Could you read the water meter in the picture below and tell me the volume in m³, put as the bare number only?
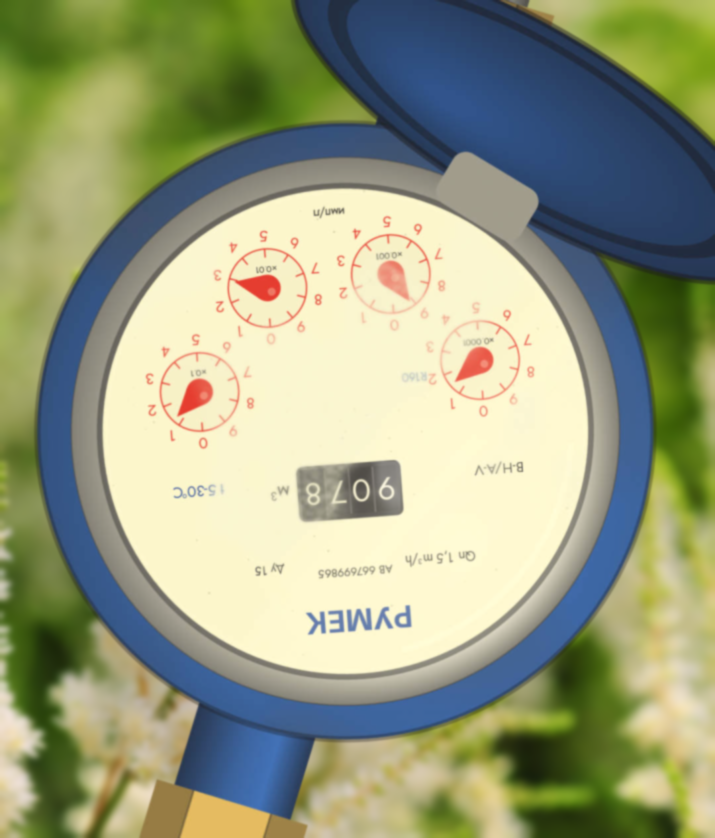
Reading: 9078.1291
